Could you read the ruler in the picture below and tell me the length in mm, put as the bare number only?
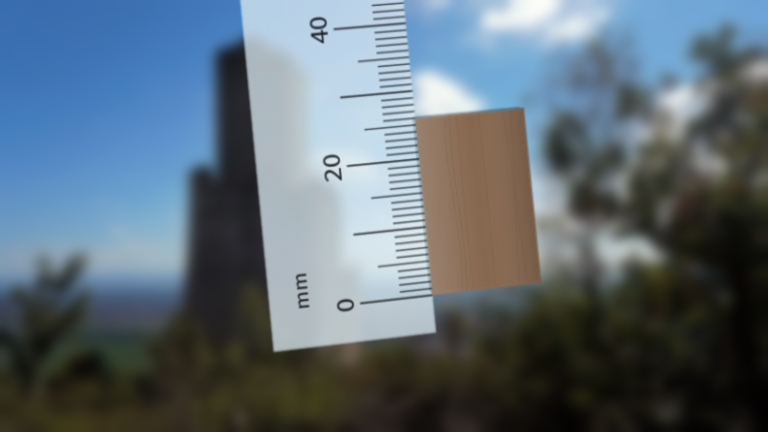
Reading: 26
